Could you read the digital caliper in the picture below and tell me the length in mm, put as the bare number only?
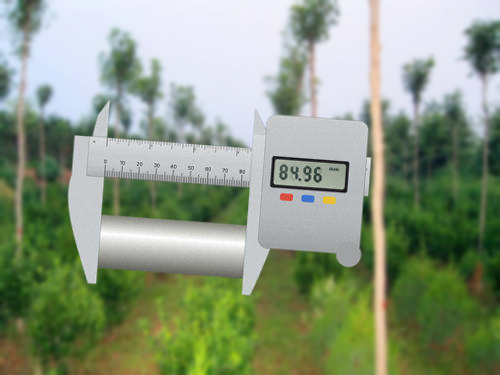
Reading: 84.96
